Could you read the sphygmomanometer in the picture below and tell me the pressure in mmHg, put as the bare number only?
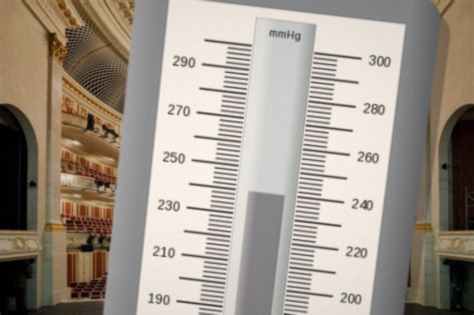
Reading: 240
